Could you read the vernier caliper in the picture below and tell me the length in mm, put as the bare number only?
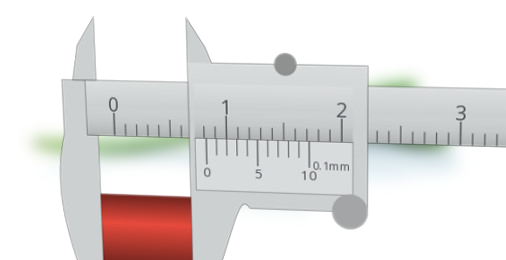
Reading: 8.2
